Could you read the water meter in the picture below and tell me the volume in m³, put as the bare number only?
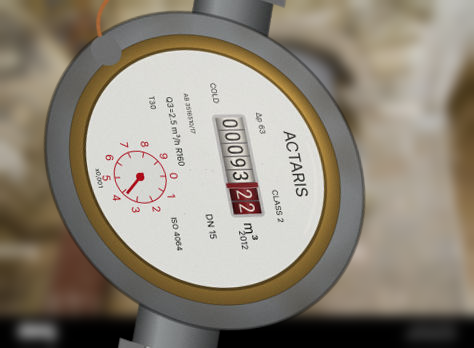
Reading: 93.223
